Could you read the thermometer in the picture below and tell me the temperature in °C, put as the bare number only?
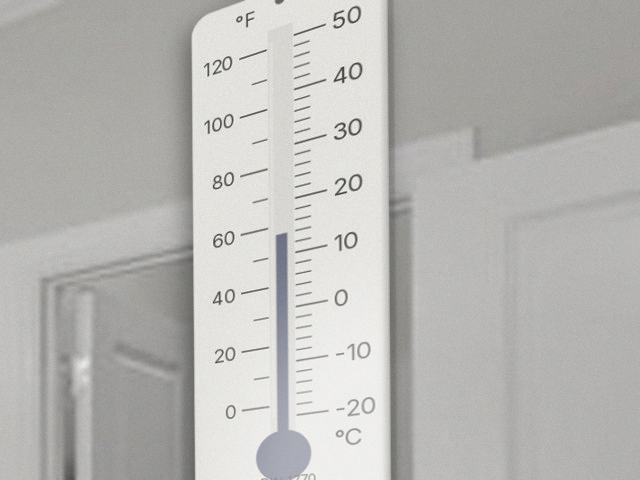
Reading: 14
